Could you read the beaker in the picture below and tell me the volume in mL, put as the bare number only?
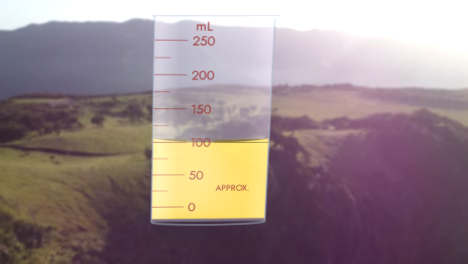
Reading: 100
